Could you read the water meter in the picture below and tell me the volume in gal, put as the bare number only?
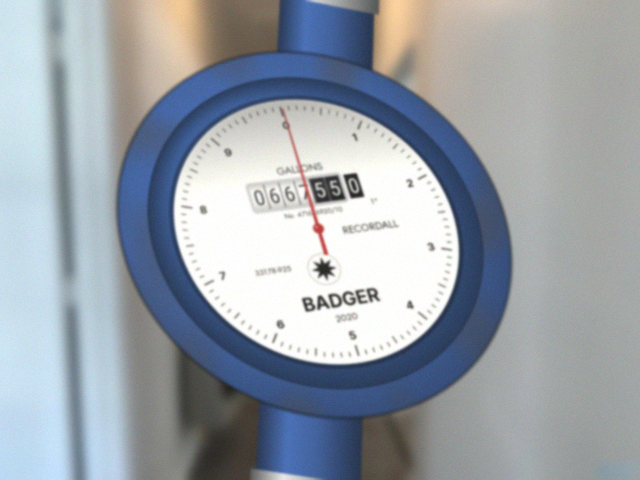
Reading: 667550.0
